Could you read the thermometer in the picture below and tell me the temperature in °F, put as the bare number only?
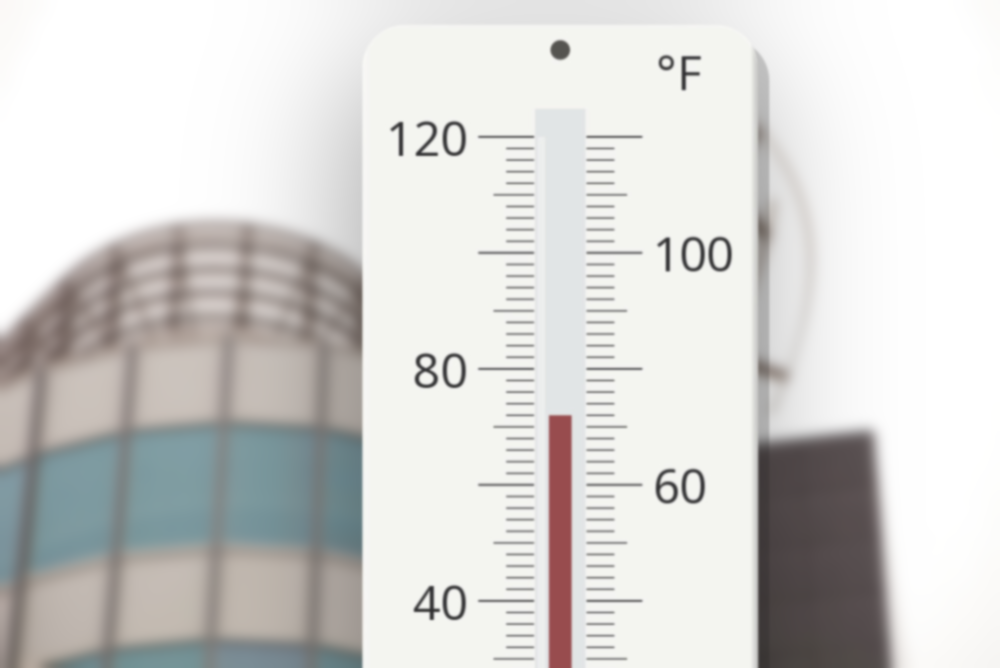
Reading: 72
